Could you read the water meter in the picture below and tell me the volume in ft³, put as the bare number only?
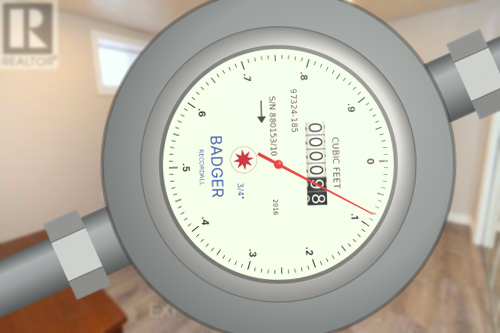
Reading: 98.08
